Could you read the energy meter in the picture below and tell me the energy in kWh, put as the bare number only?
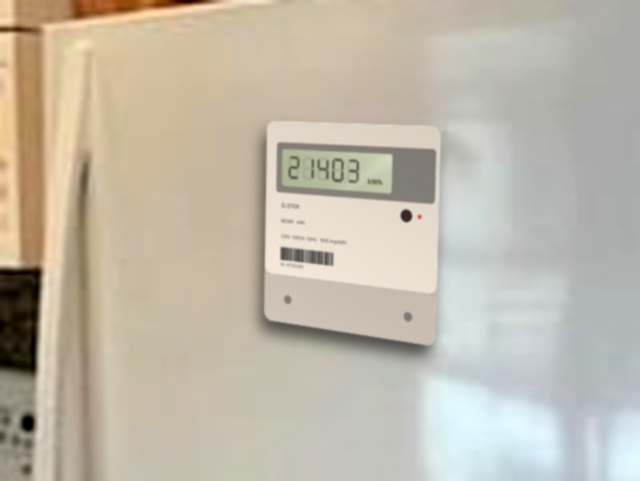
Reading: 21403
